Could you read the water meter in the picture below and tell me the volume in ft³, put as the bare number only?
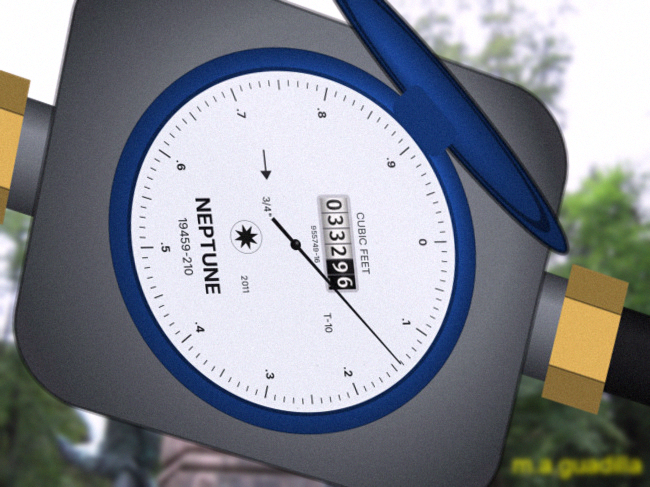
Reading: 33296.14
